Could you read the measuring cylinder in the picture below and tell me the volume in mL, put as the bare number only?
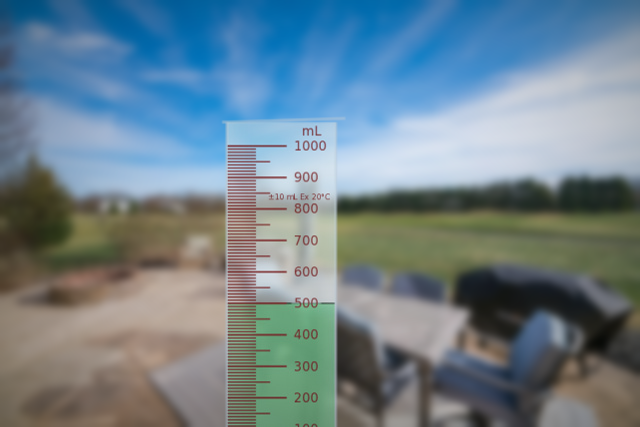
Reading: 500
